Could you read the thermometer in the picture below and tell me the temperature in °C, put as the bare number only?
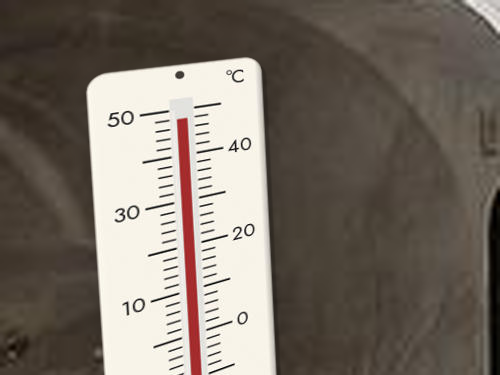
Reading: 48
